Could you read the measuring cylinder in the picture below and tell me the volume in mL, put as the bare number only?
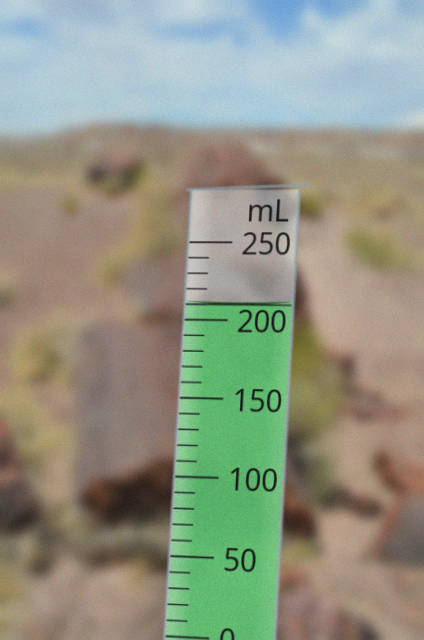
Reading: 210
